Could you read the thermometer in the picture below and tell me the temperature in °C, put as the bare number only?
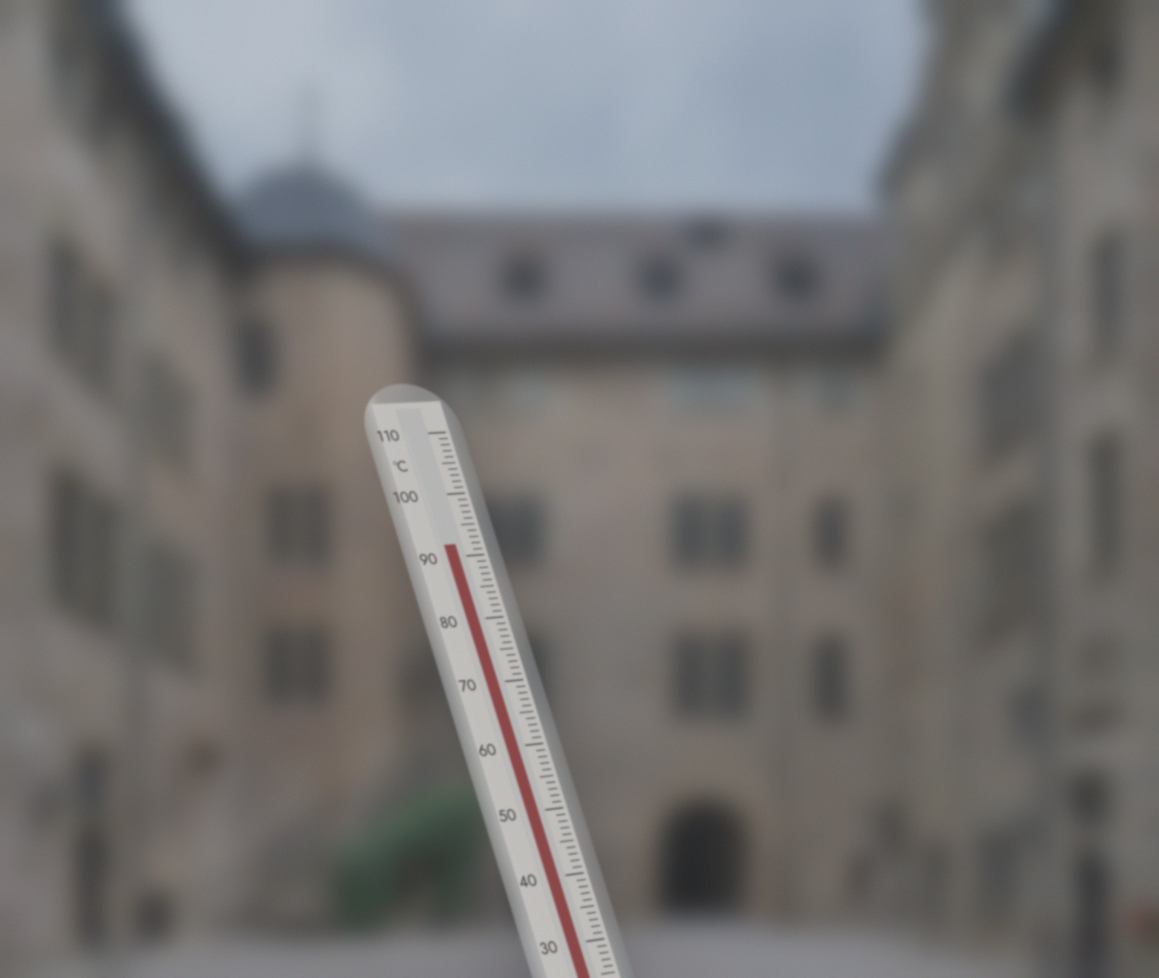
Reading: 92
